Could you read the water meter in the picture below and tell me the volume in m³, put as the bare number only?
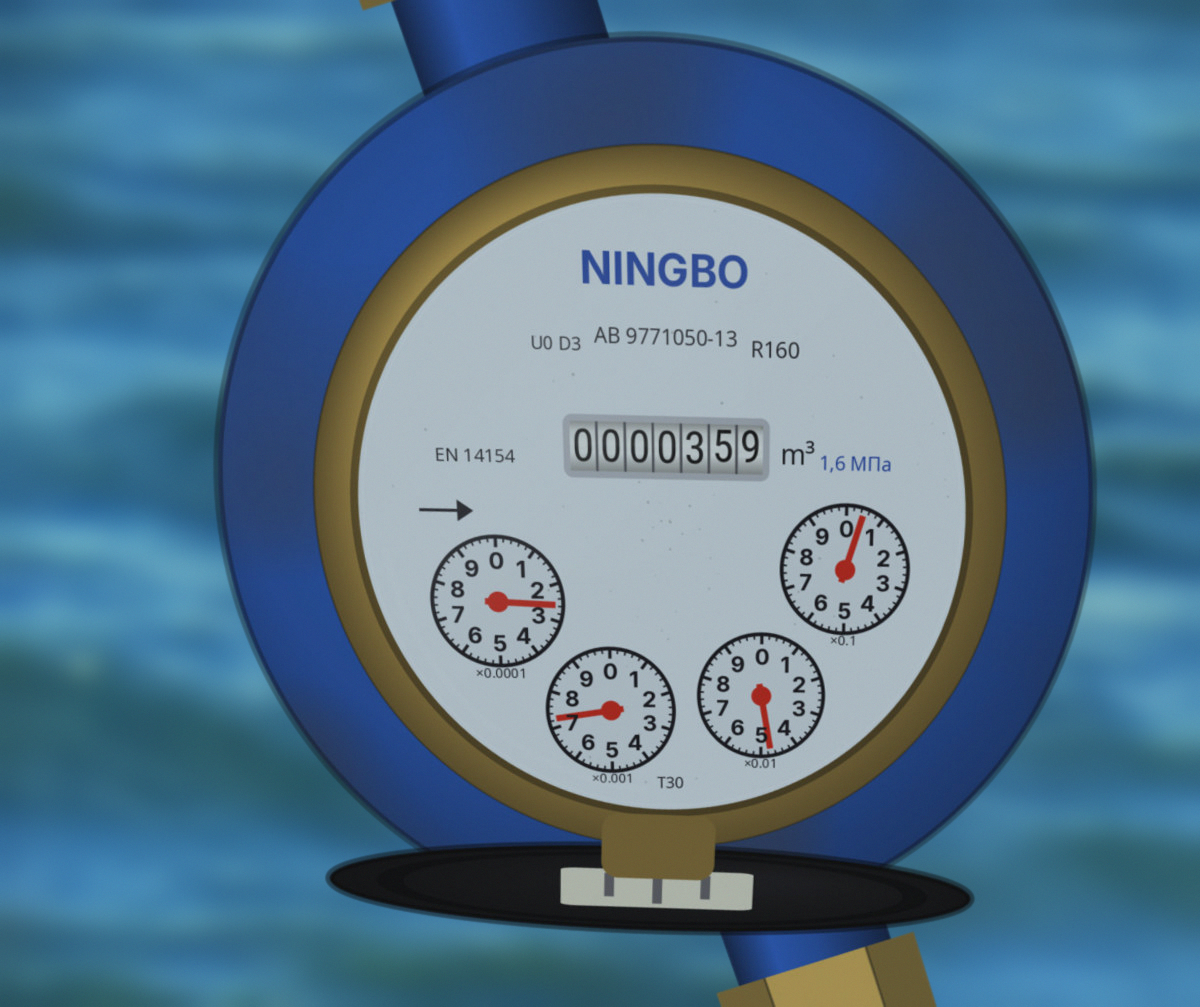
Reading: 359.0472
